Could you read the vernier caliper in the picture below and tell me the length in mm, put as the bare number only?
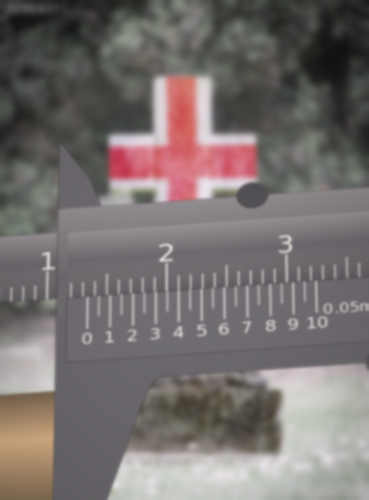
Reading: 13.4
